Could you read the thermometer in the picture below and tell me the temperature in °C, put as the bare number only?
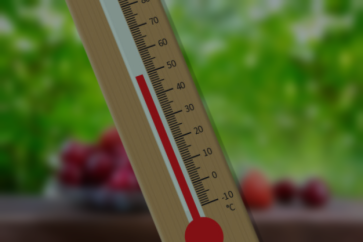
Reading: 50
